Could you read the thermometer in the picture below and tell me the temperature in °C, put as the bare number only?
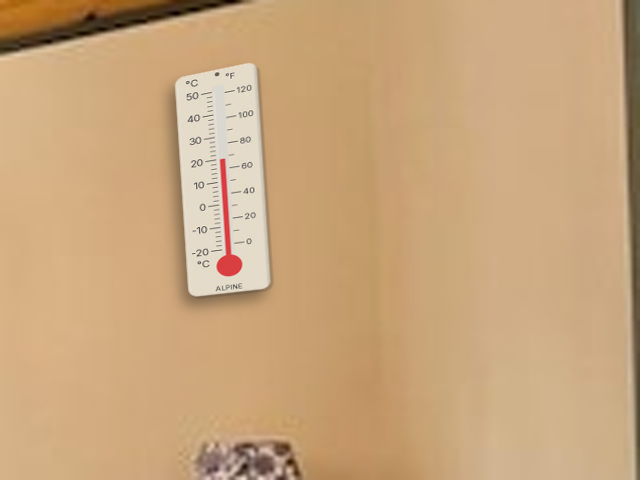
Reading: 20
